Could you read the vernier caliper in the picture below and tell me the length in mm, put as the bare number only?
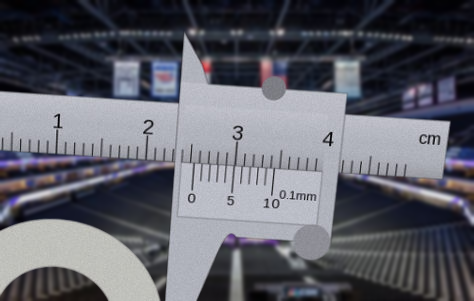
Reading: 25.4
